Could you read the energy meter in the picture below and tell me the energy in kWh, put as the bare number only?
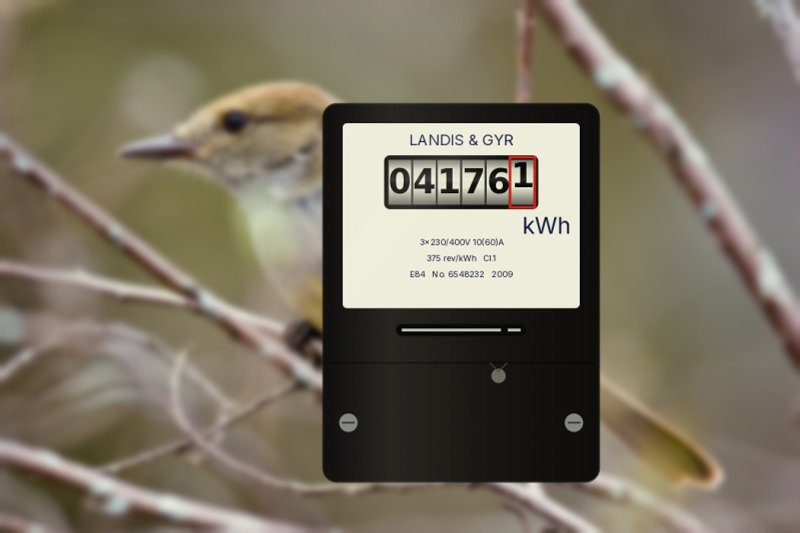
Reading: 4176.1
